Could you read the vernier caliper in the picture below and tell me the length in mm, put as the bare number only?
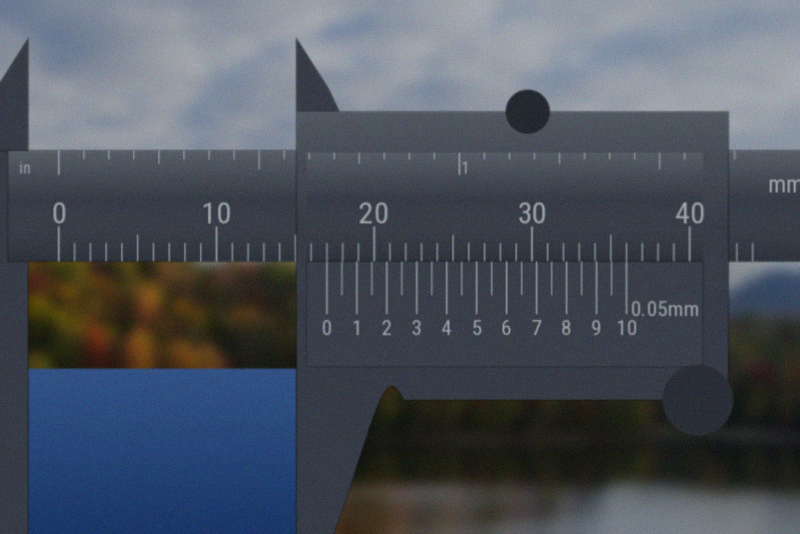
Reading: 17.0
